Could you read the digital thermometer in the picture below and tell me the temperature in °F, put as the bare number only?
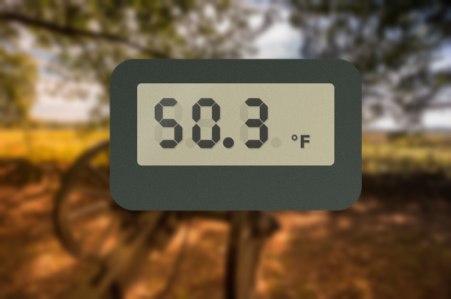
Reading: 50.3
